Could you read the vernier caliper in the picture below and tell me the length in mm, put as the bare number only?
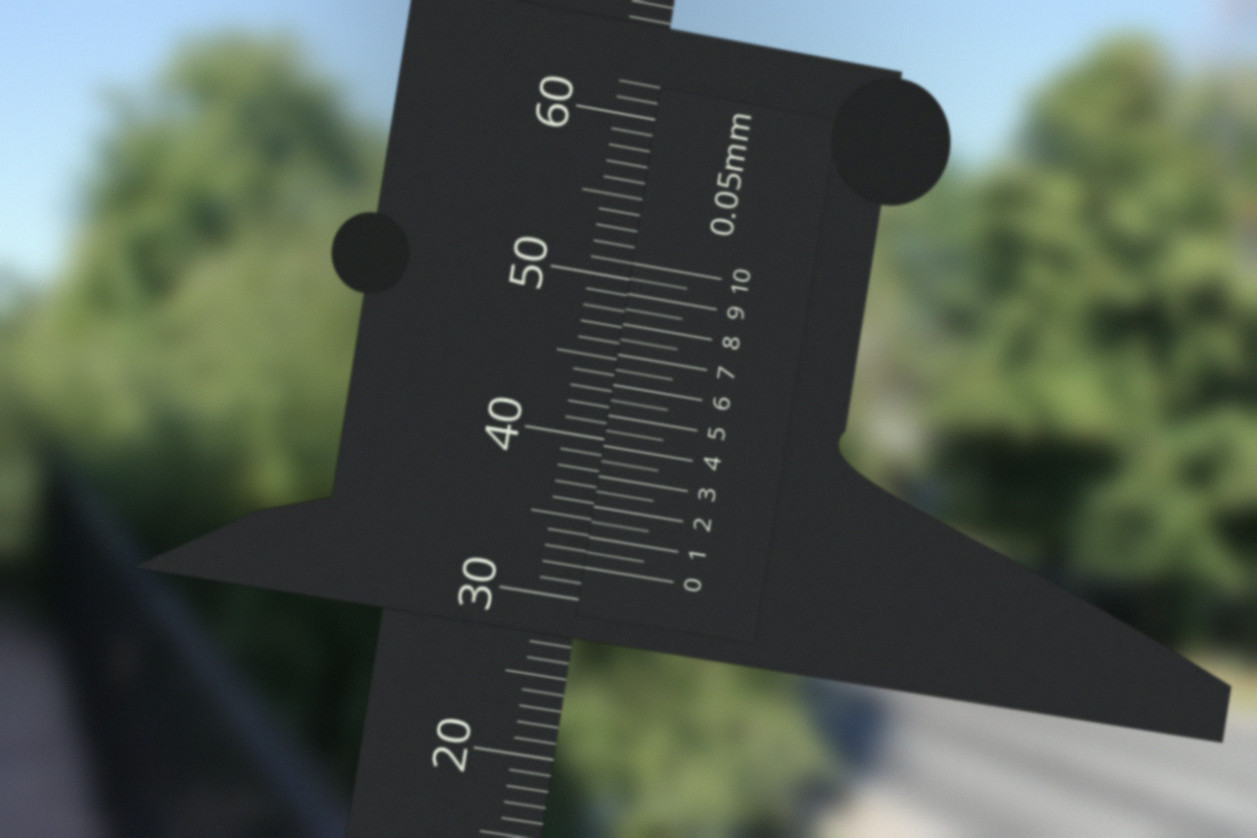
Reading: 32.0
